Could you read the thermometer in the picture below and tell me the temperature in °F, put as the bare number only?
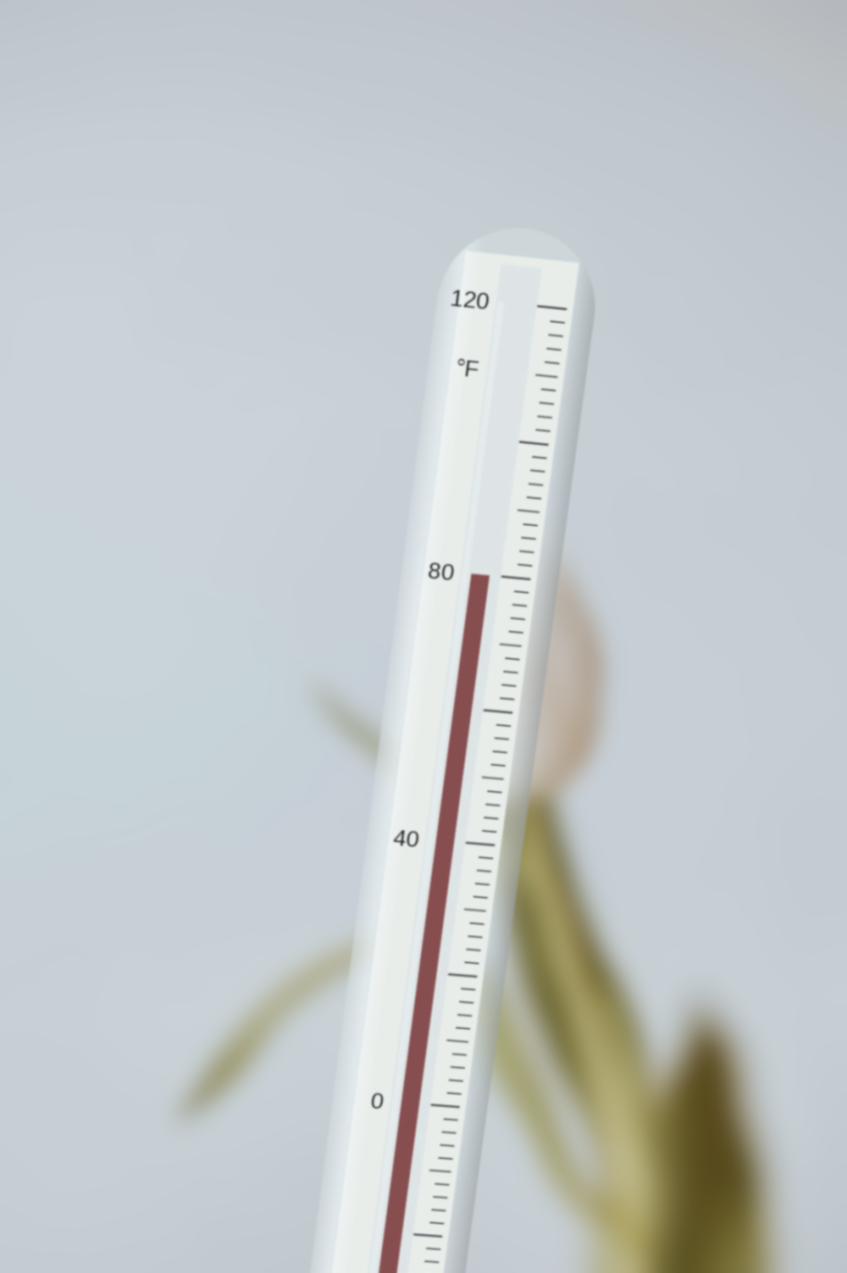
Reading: 80
